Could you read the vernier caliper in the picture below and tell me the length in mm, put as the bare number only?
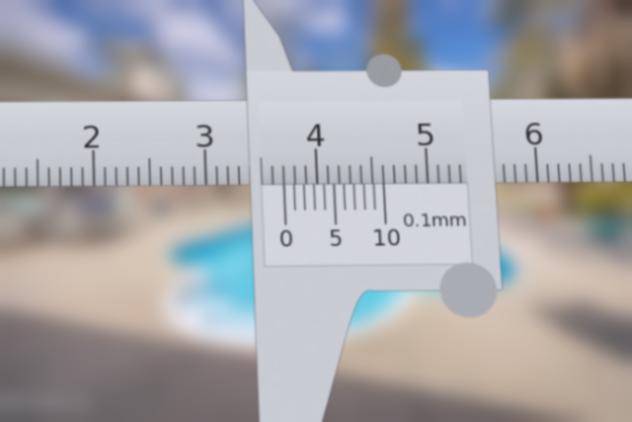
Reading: 37.0
